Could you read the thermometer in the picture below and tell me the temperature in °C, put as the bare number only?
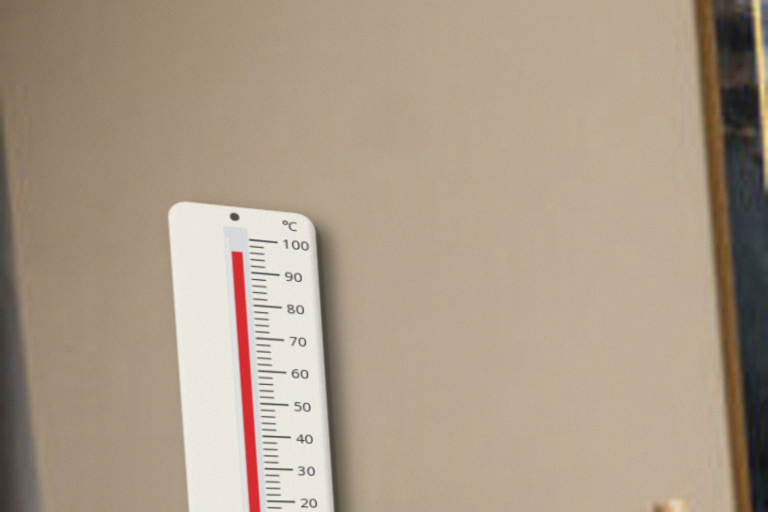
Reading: 96
